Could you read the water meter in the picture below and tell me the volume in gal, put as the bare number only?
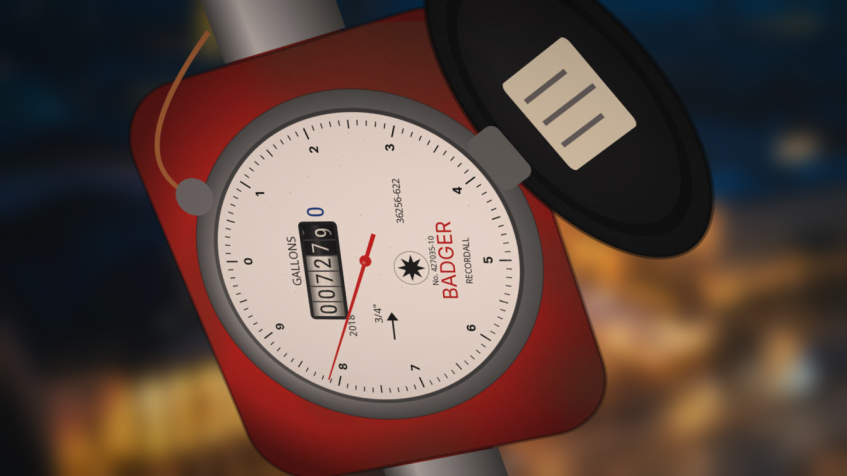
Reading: 72788.1
